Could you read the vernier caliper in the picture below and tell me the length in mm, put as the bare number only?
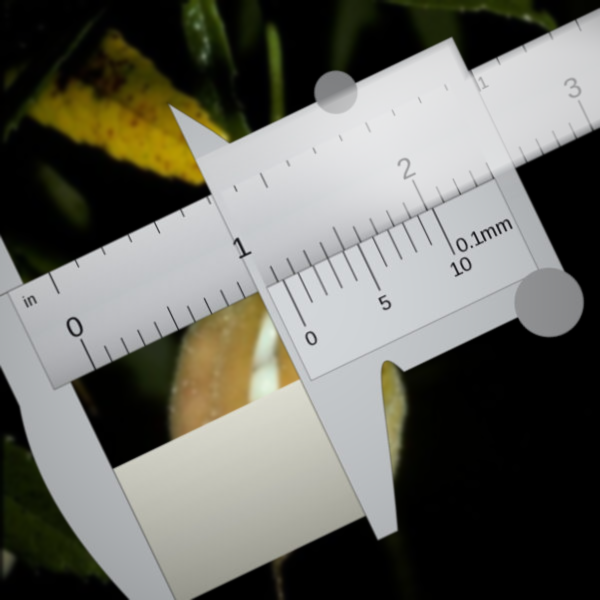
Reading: 11.3
